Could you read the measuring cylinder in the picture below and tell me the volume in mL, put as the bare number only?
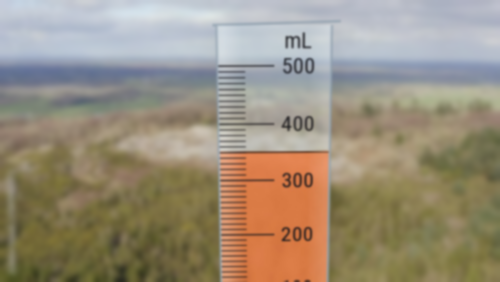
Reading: 350
